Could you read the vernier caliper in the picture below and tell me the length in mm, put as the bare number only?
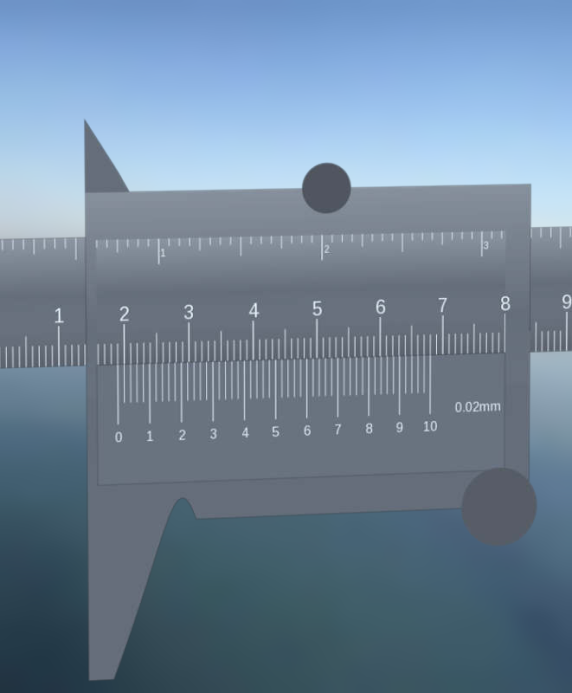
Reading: 19.0
